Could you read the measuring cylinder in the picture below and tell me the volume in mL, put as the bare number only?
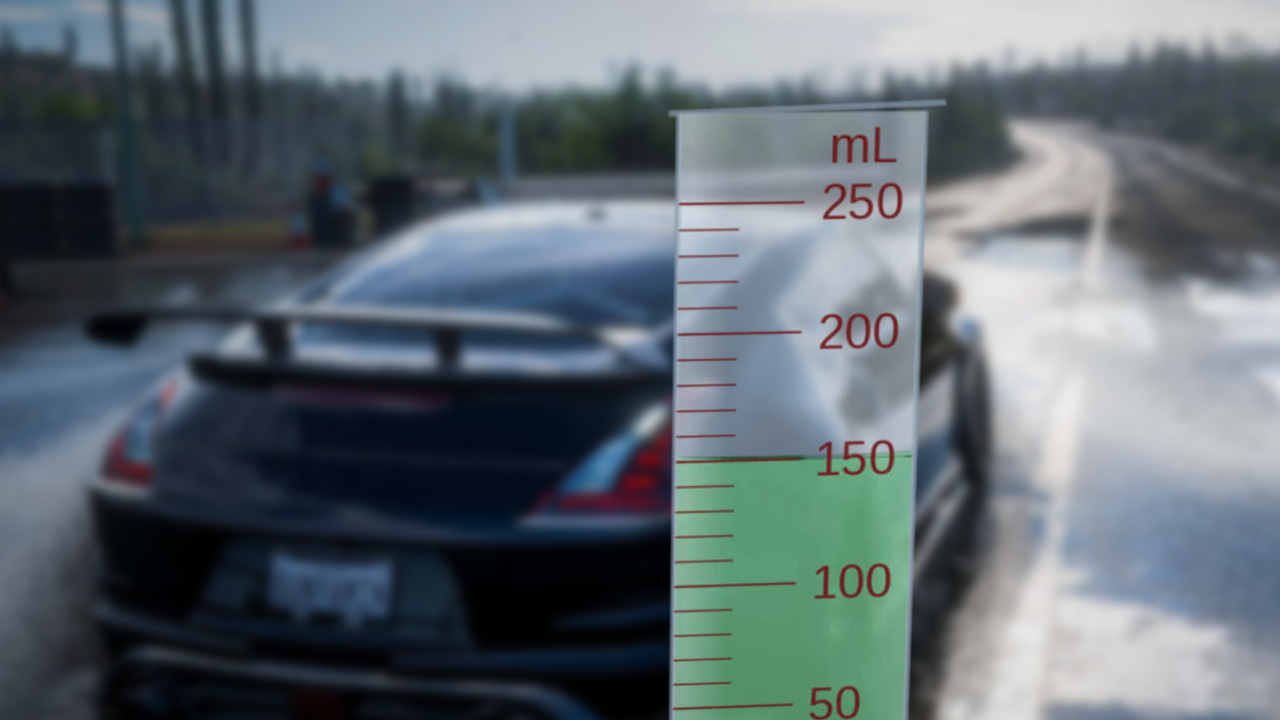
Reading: 150
